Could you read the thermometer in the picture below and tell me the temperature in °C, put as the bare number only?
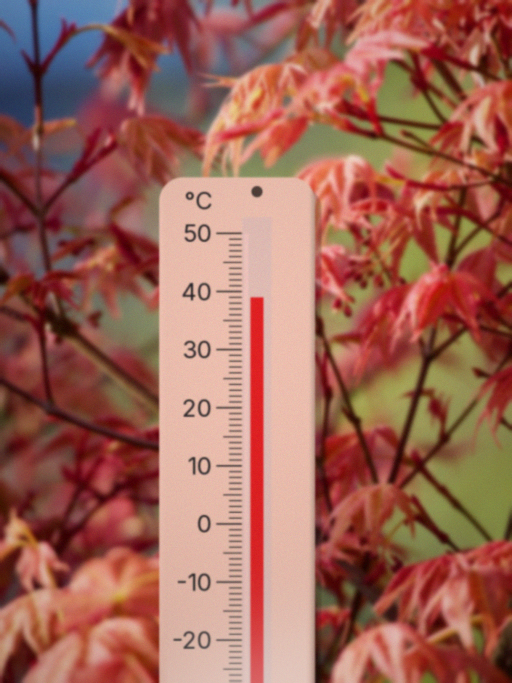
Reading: 39
